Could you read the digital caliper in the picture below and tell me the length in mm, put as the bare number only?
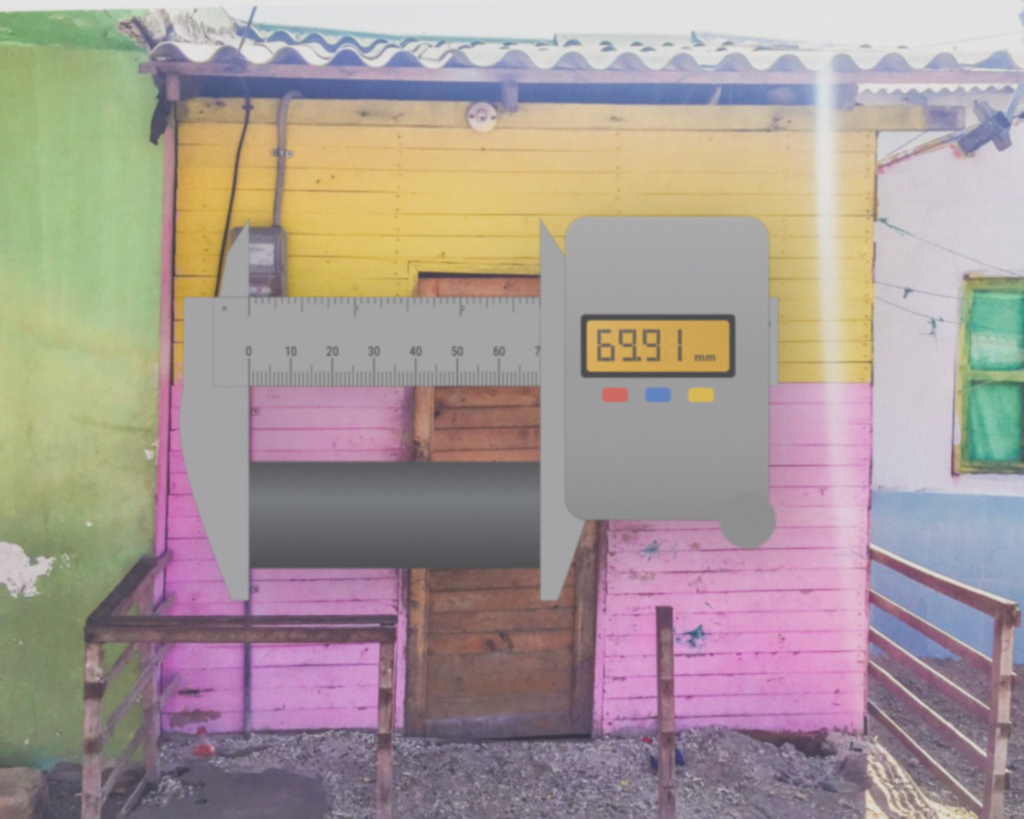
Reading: 69.91
